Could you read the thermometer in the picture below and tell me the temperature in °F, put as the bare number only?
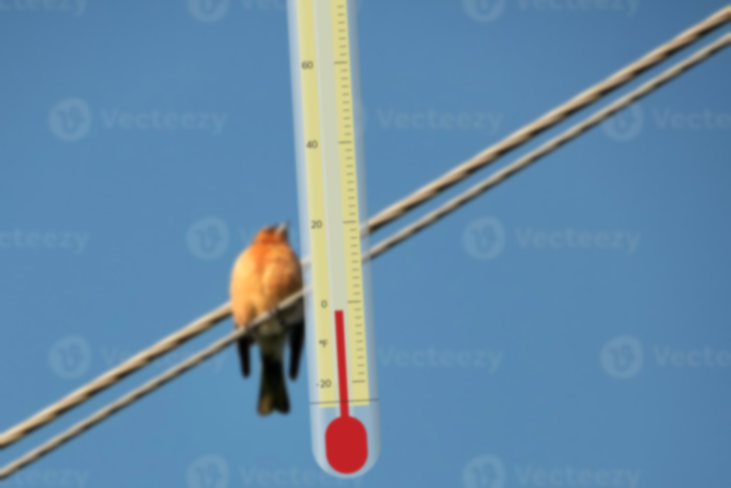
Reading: -2
